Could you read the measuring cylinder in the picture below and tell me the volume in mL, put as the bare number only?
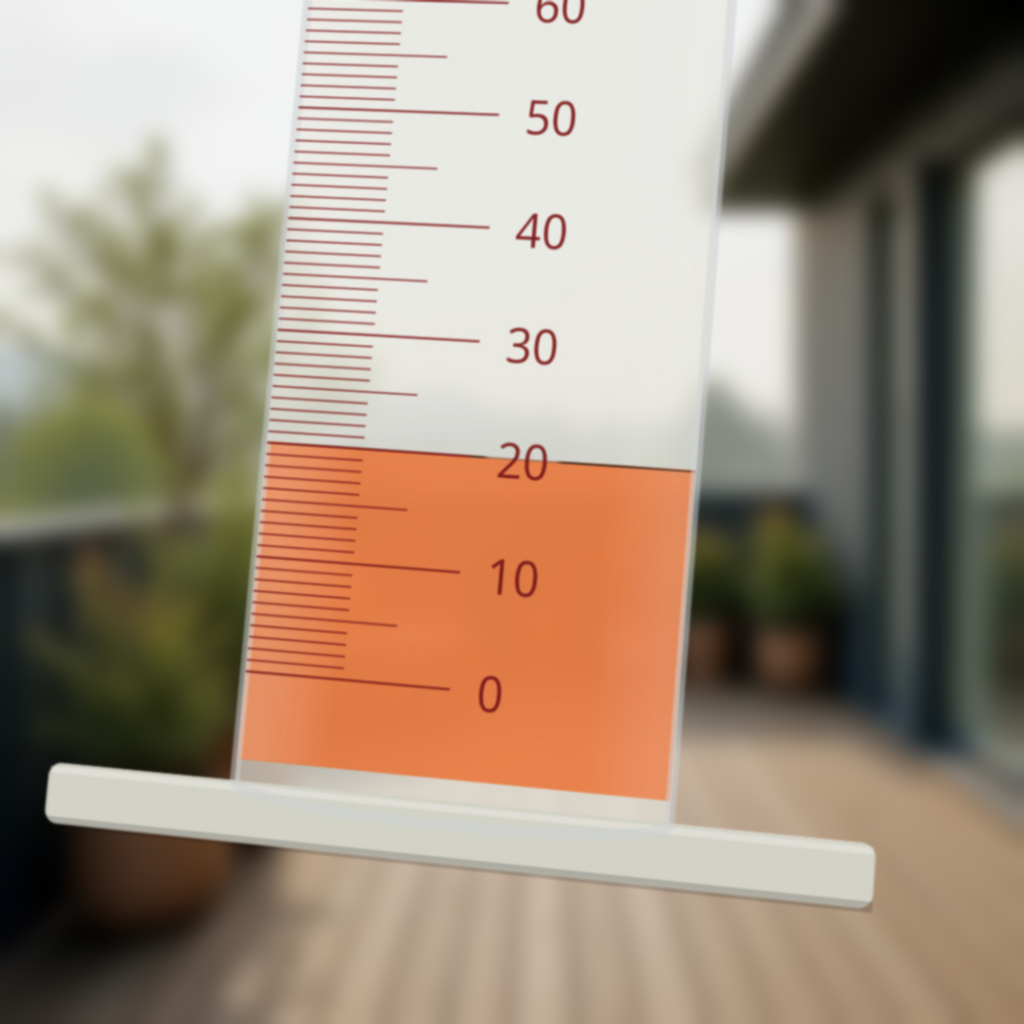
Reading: 20
